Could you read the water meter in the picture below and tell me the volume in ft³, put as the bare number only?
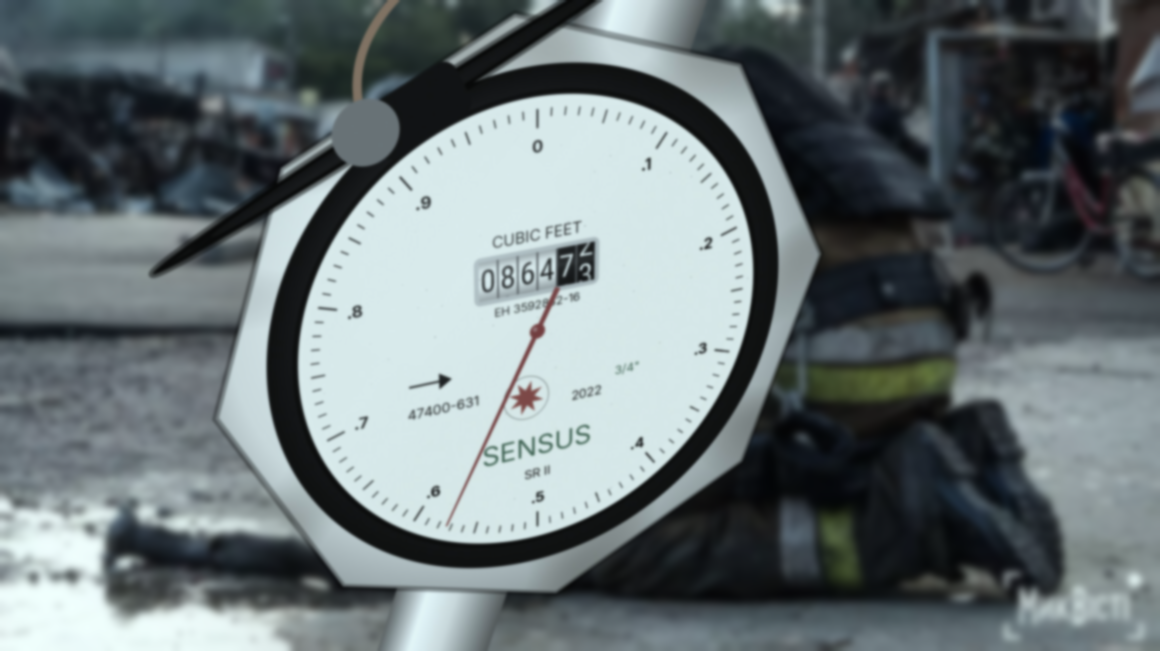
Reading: 86472.57
